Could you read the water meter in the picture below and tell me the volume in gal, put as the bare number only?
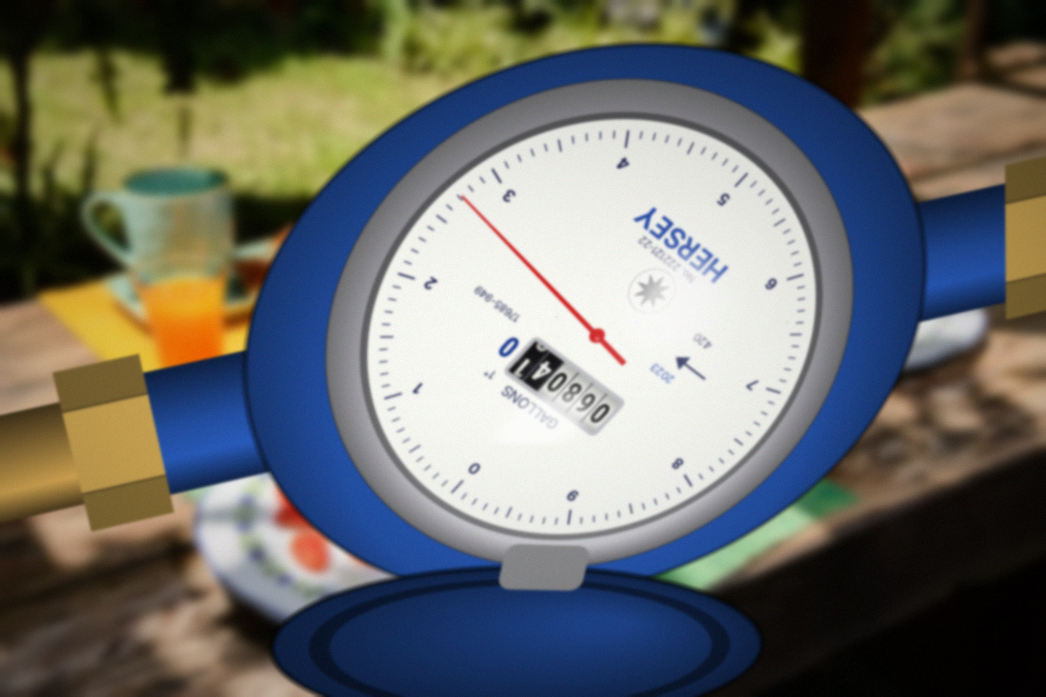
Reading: 680412.7
